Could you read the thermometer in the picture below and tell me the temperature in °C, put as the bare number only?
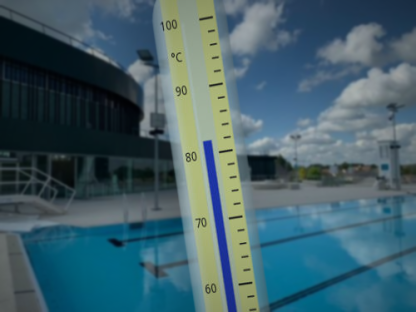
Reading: 82
